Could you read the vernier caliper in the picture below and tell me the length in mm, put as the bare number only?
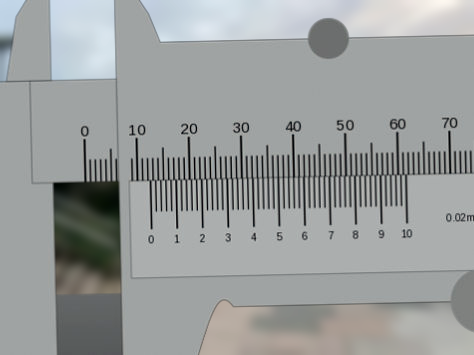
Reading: 12.5
